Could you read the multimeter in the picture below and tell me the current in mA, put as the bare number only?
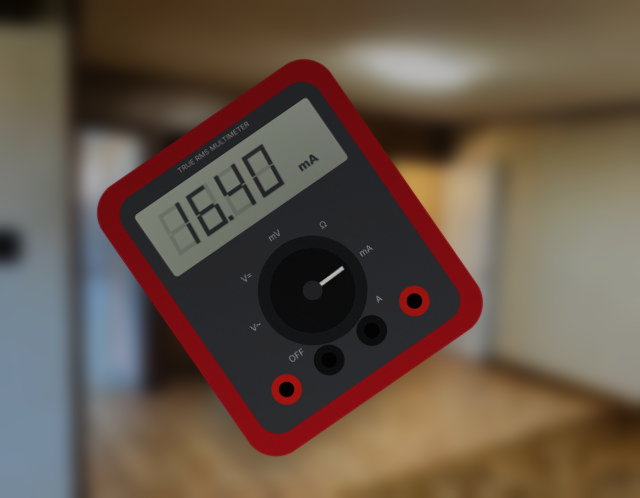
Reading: 16.40
